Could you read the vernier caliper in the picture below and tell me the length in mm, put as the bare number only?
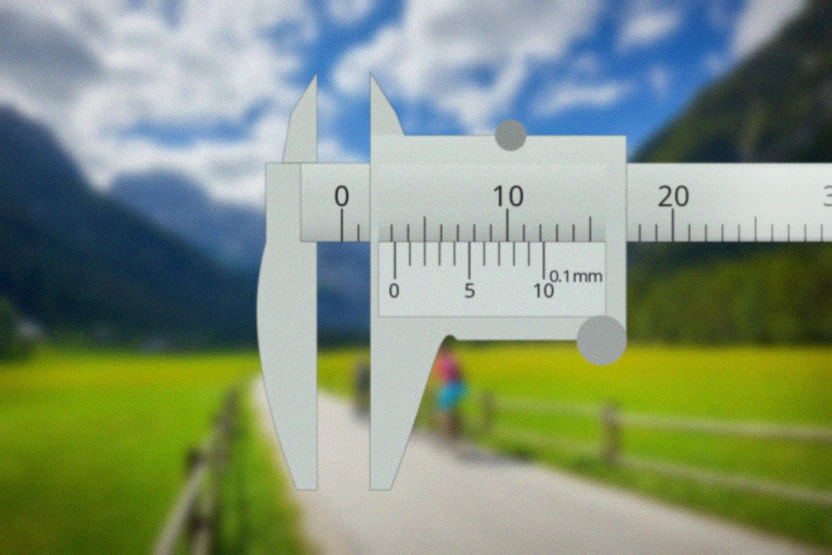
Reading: 3.2
